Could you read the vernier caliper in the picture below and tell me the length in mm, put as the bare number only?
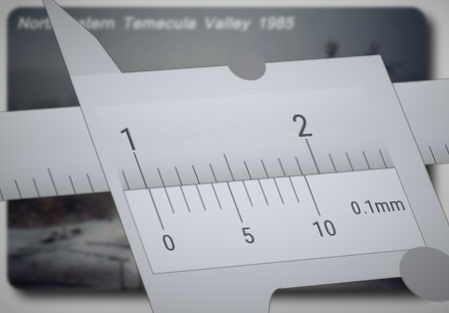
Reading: 10.1
